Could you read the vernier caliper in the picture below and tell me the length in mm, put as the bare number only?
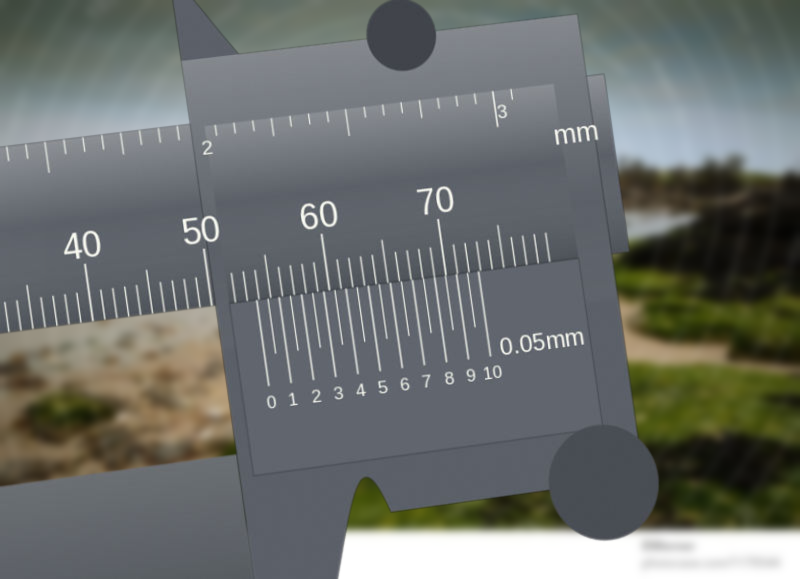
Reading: 53.8
